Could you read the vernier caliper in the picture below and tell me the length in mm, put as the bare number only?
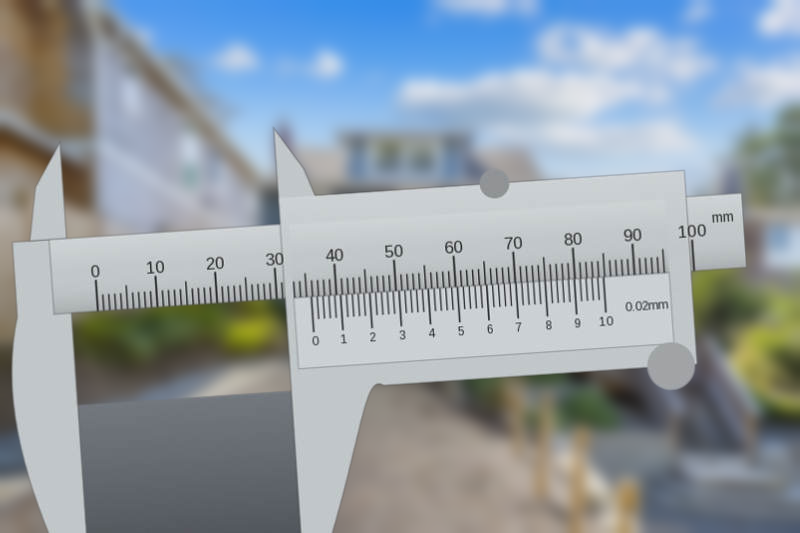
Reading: 35.8
